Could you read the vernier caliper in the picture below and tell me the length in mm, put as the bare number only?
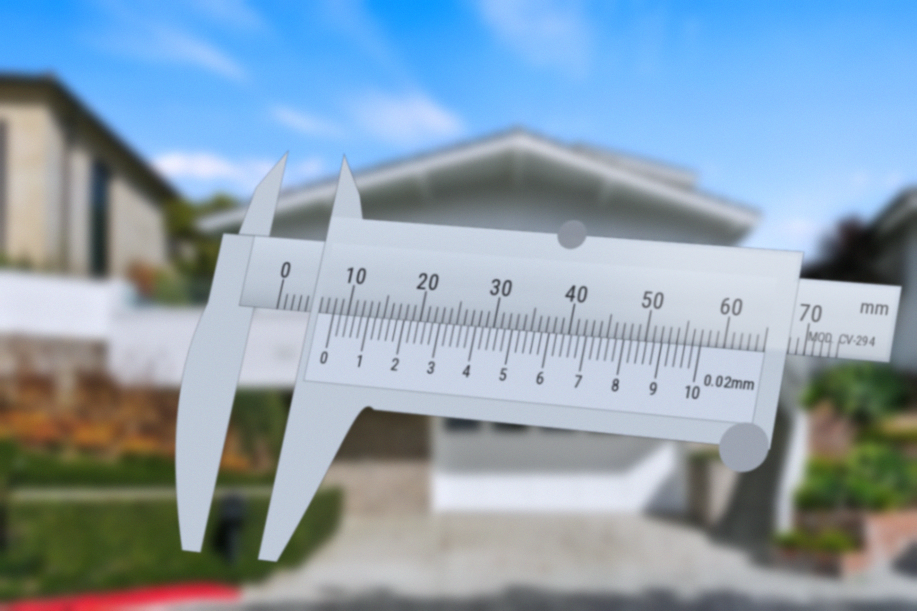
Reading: 8.0
